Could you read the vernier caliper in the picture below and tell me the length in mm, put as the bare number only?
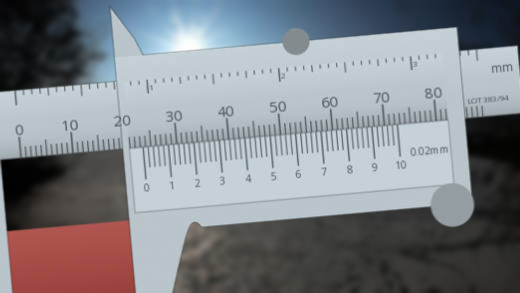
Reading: 23.5
